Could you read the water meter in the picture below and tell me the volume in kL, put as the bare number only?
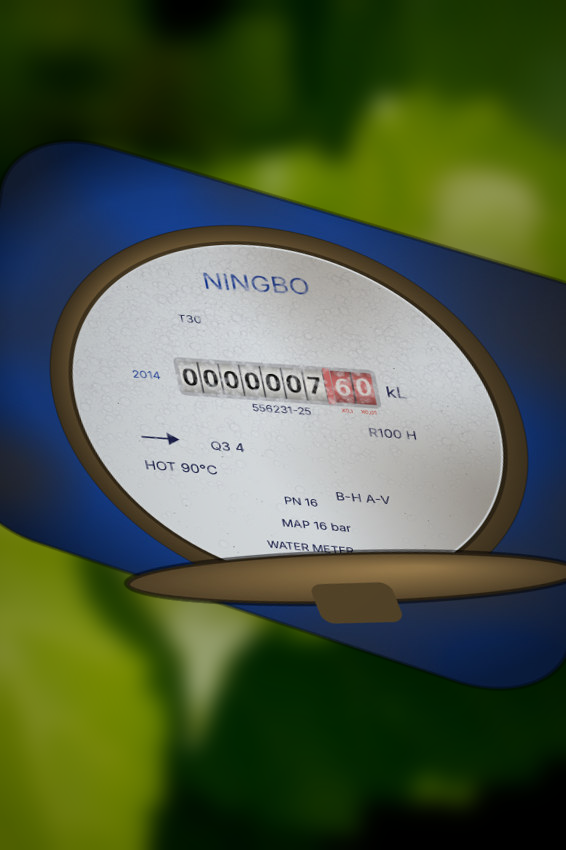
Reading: 7.60
